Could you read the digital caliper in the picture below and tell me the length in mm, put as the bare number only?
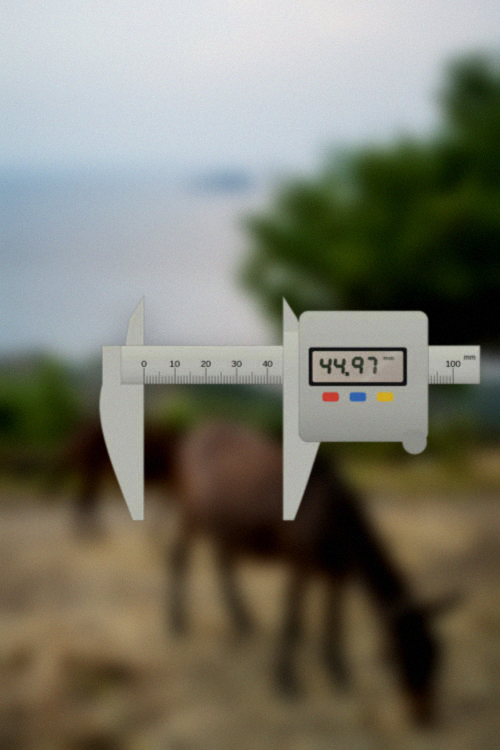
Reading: 44.97
